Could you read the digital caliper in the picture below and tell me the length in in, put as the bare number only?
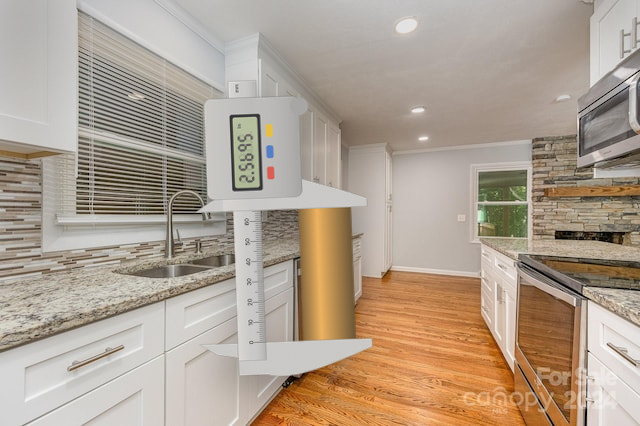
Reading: 2.5695
